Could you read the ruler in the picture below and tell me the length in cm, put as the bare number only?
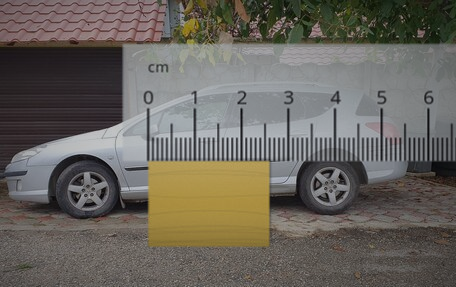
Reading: 2.6
